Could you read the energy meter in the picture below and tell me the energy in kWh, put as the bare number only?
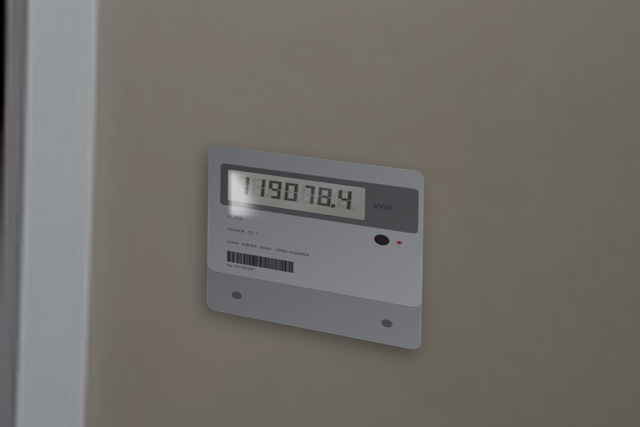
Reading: 119078.4
